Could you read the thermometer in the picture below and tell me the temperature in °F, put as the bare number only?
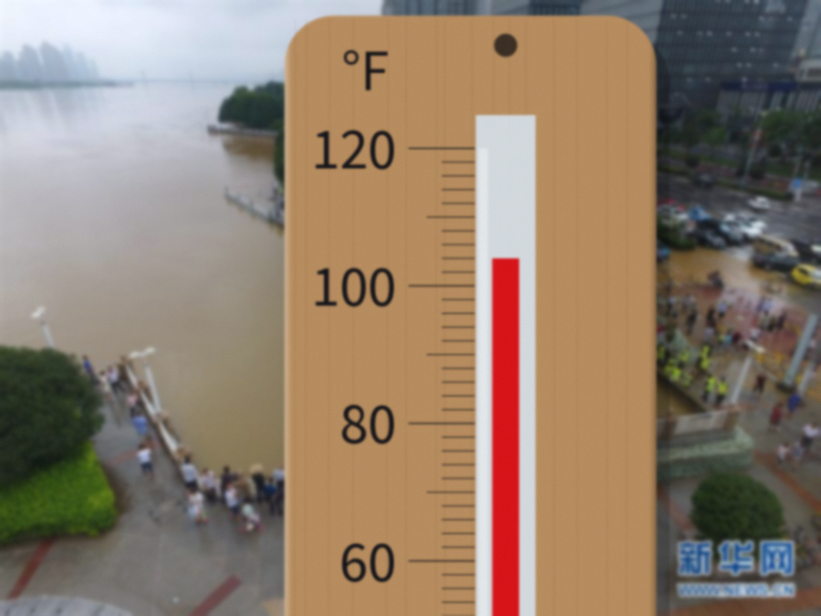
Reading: 104
